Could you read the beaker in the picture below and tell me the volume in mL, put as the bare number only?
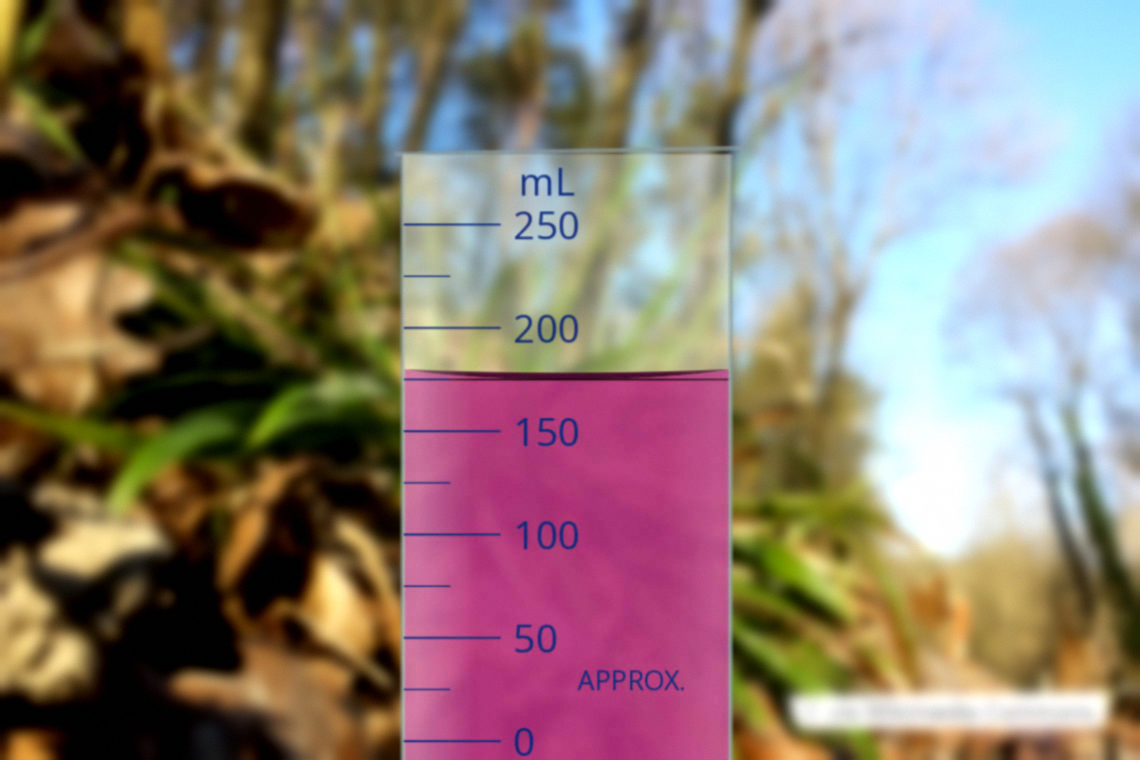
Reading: 175
